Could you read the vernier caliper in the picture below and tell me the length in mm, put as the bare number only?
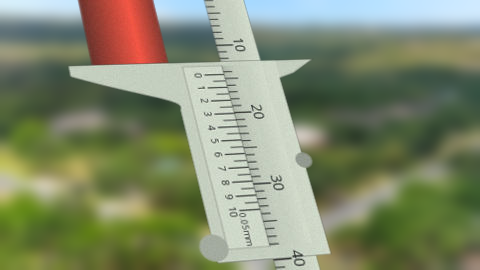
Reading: 14.4
